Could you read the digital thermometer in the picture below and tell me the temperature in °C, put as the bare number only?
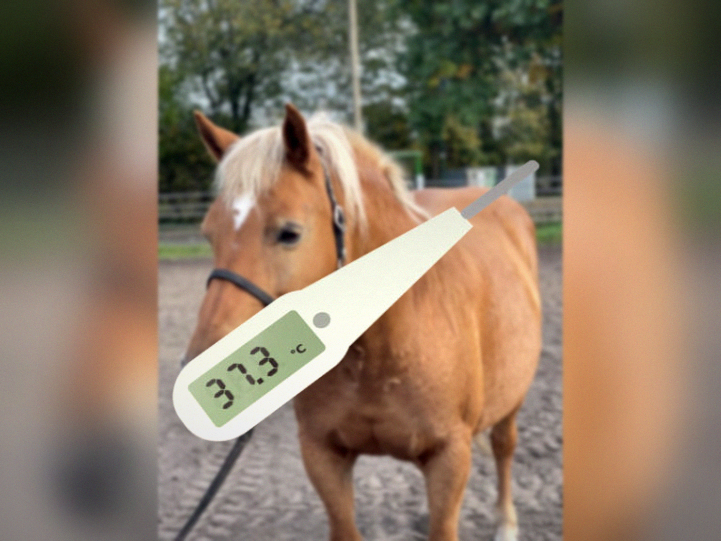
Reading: 37.3
